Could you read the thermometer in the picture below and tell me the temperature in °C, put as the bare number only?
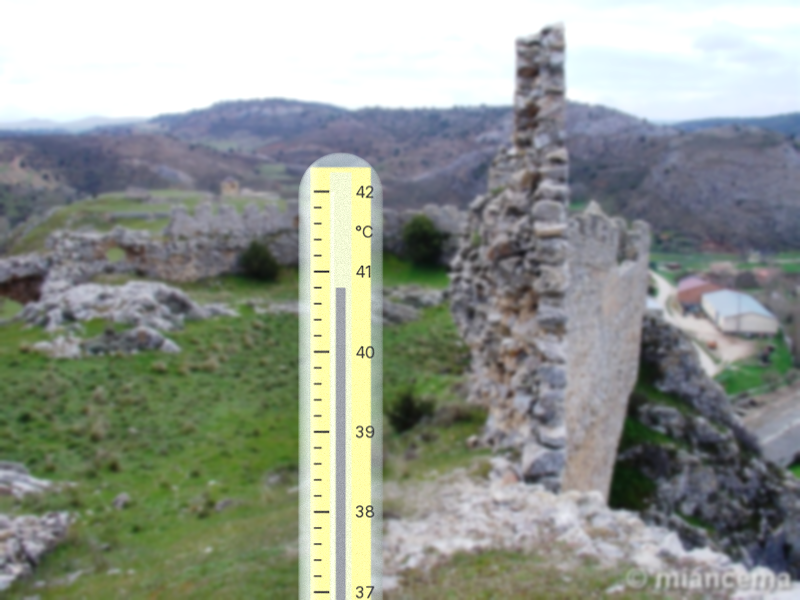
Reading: 40.8
